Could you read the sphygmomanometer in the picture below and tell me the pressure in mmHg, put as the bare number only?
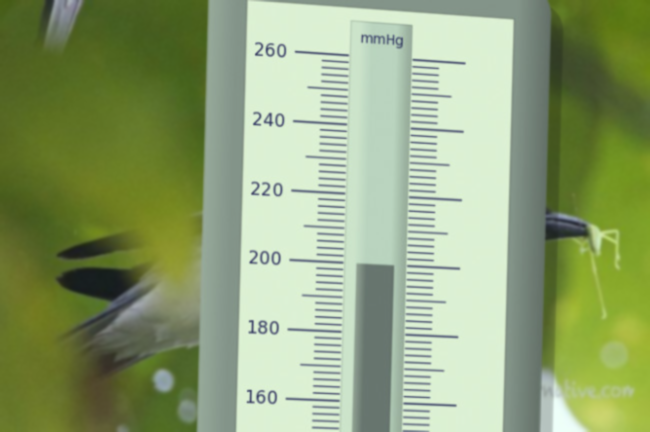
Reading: 200
